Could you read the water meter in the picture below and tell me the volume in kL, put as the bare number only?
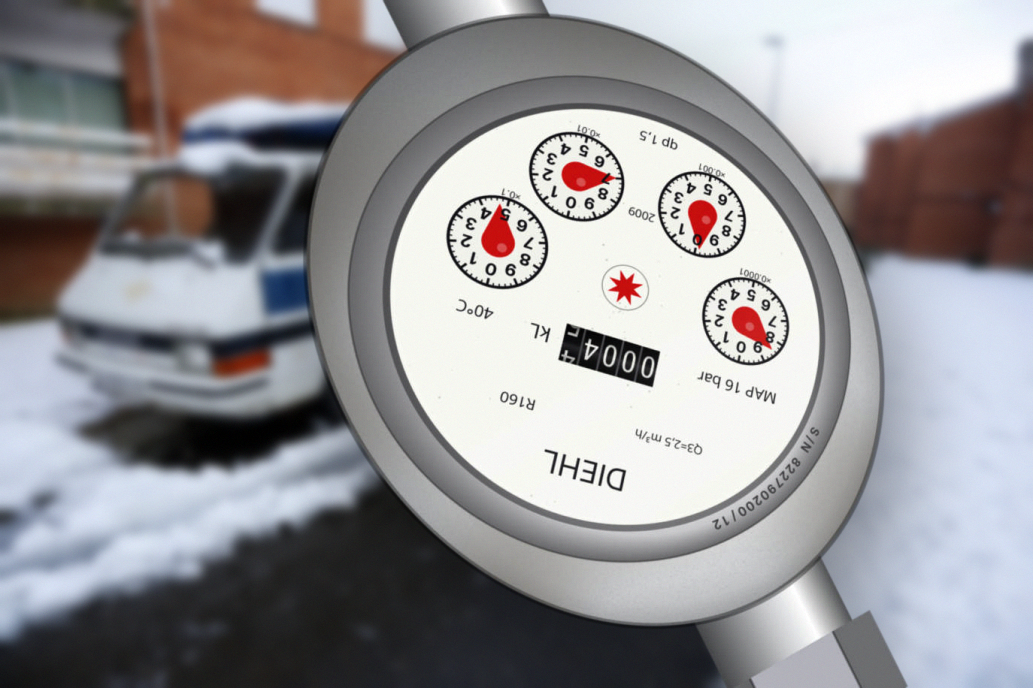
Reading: 44.4698
